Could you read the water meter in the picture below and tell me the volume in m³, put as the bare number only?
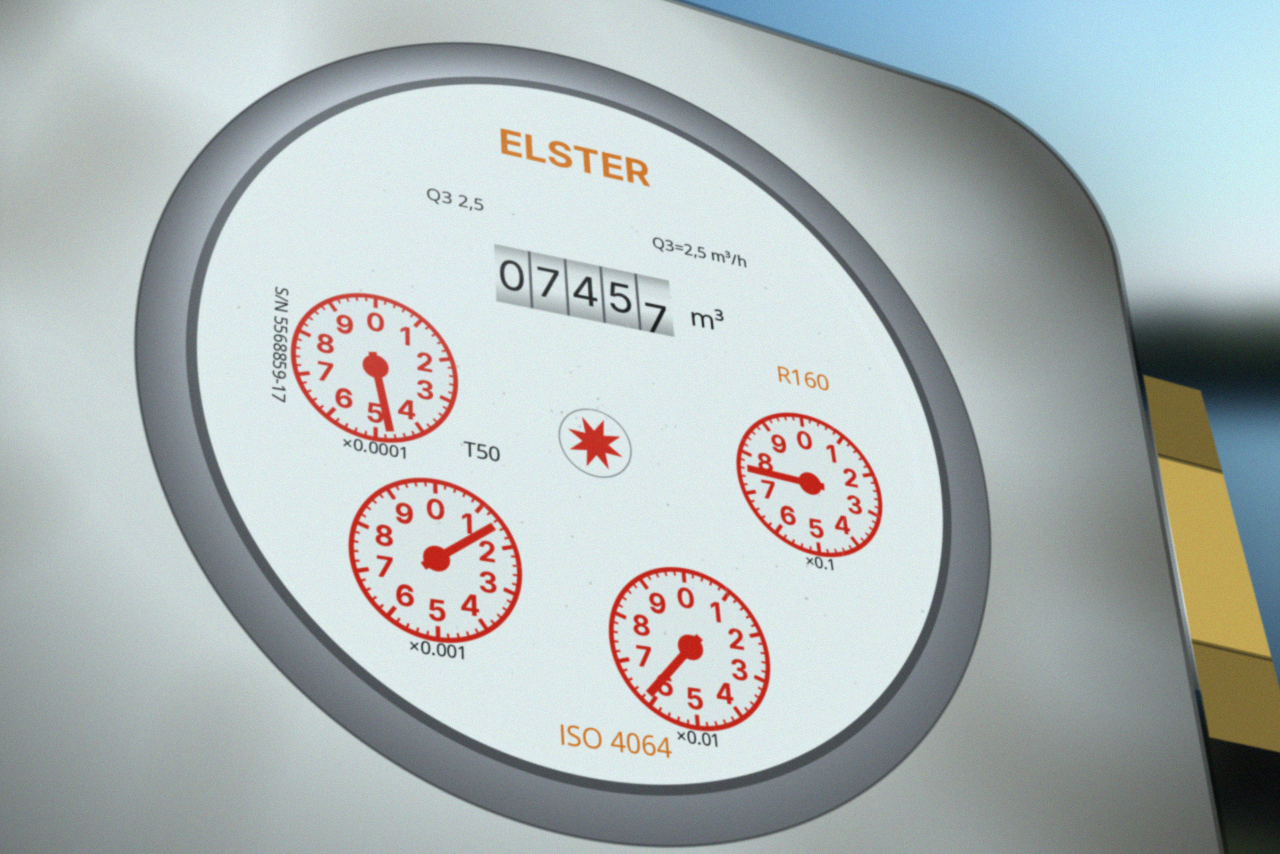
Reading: 7456.7614
